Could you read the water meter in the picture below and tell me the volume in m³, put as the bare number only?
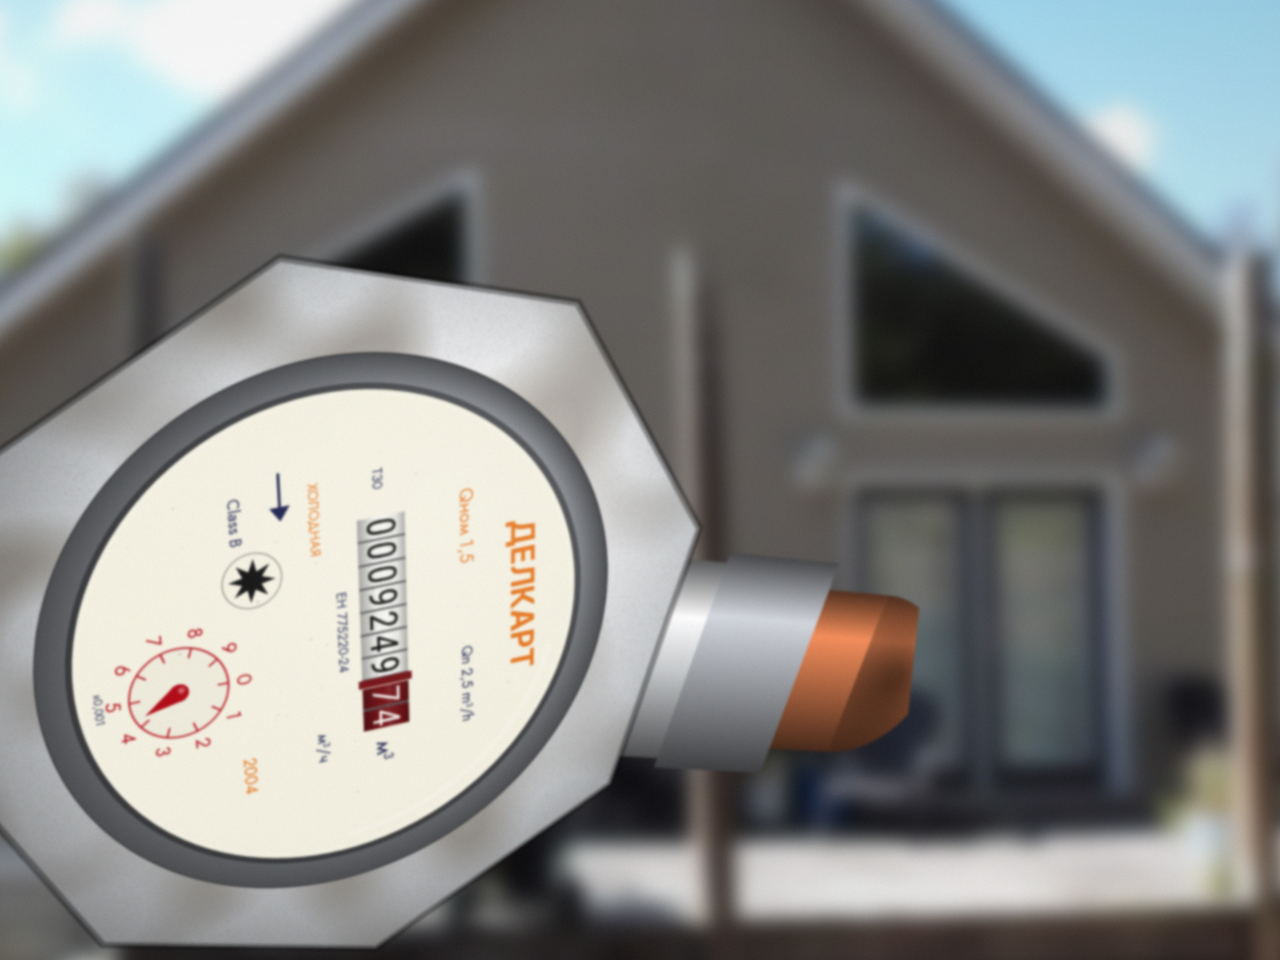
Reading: 9249.744
